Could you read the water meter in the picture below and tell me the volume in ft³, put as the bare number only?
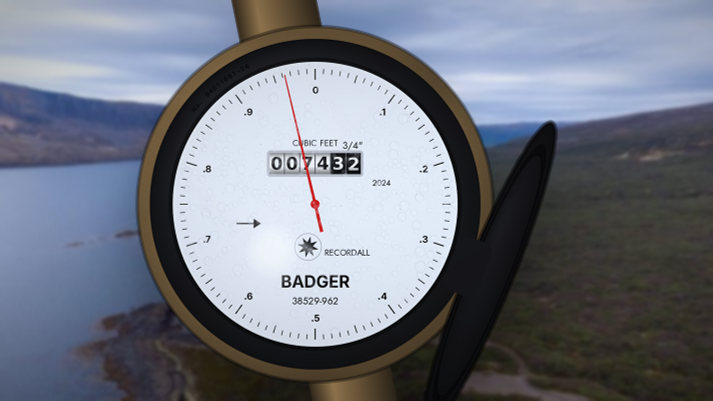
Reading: 7431.96
